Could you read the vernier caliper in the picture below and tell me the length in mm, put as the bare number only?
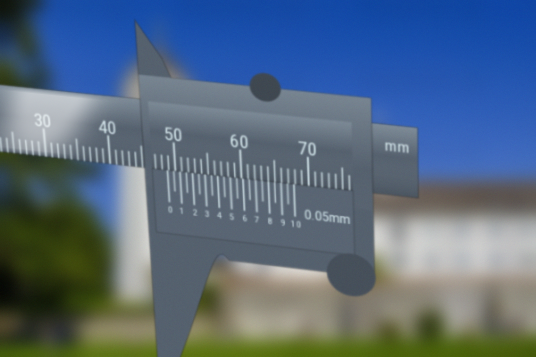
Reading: 48.8
